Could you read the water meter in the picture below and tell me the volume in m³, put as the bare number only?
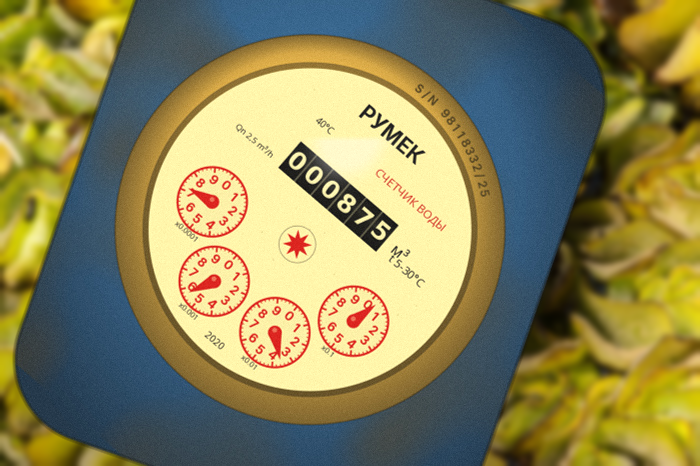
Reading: 875.0357
